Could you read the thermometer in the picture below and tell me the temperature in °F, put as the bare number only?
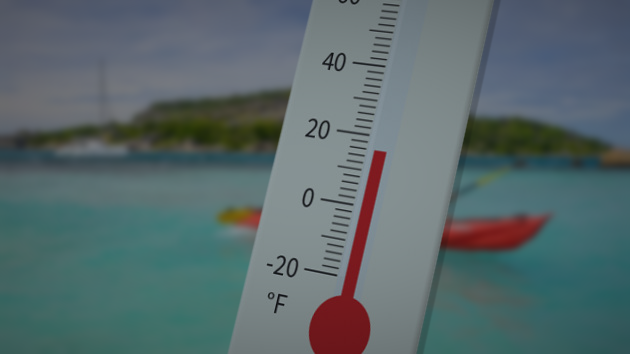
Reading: 16
